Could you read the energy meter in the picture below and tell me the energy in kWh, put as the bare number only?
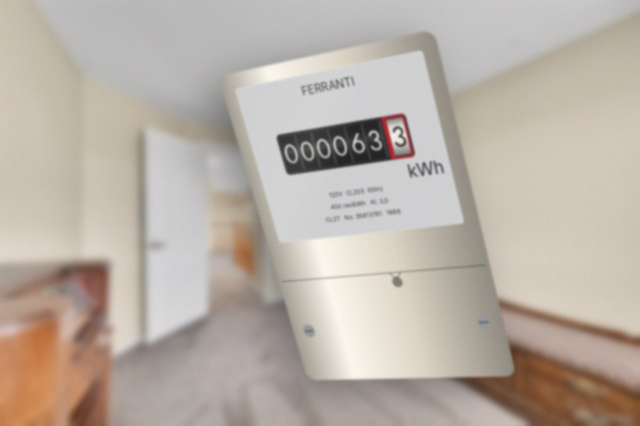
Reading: 63.3
